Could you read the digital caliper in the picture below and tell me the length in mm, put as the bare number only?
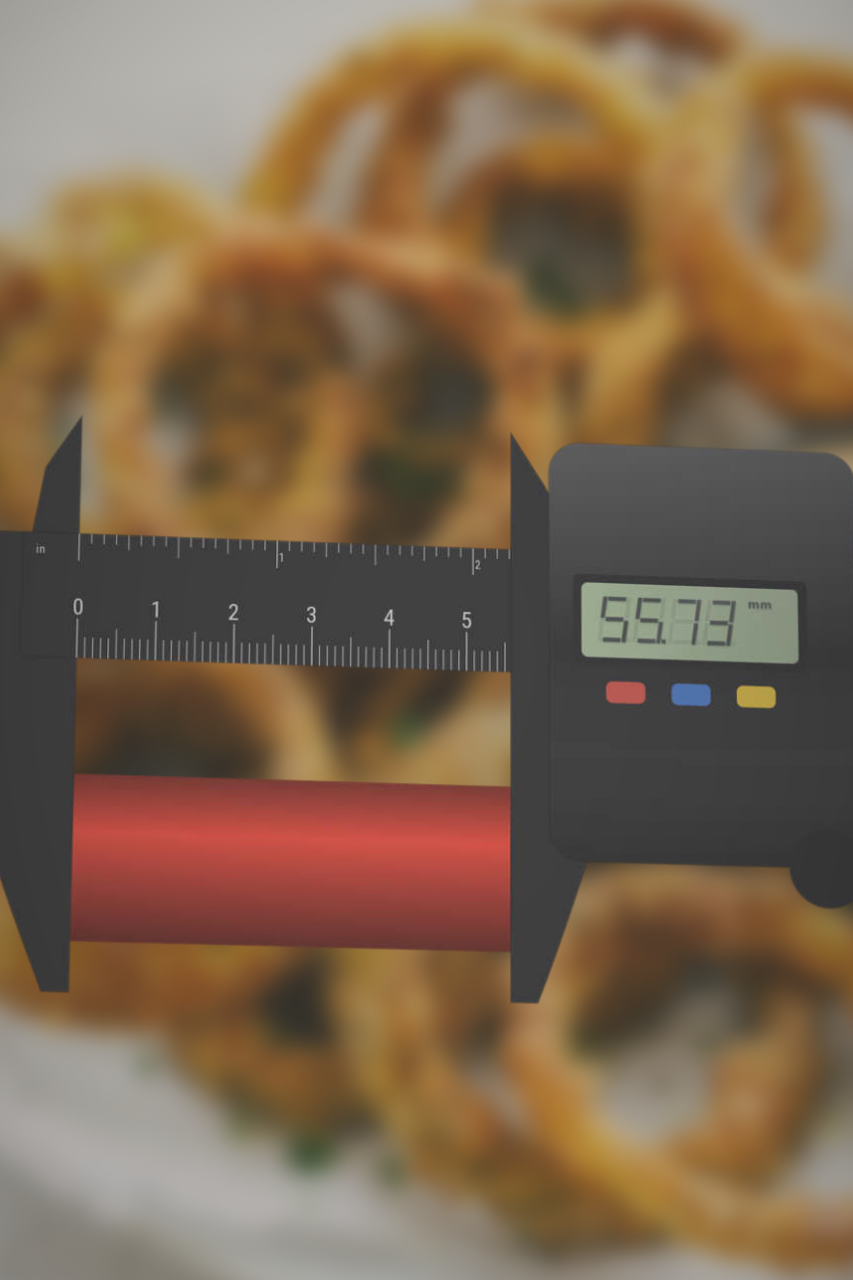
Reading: 55.73
